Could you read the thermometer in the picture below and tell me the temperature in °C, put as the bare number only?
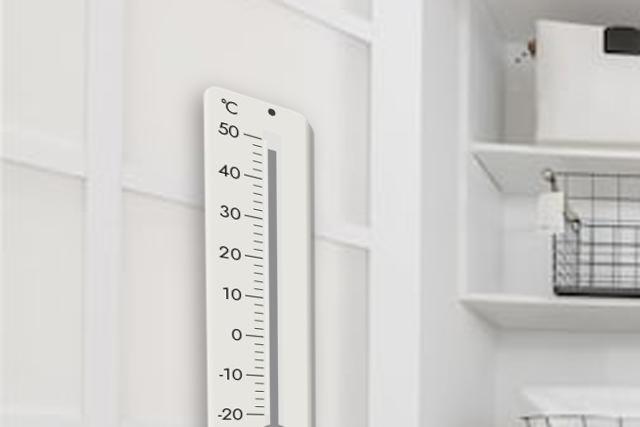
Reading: 48
